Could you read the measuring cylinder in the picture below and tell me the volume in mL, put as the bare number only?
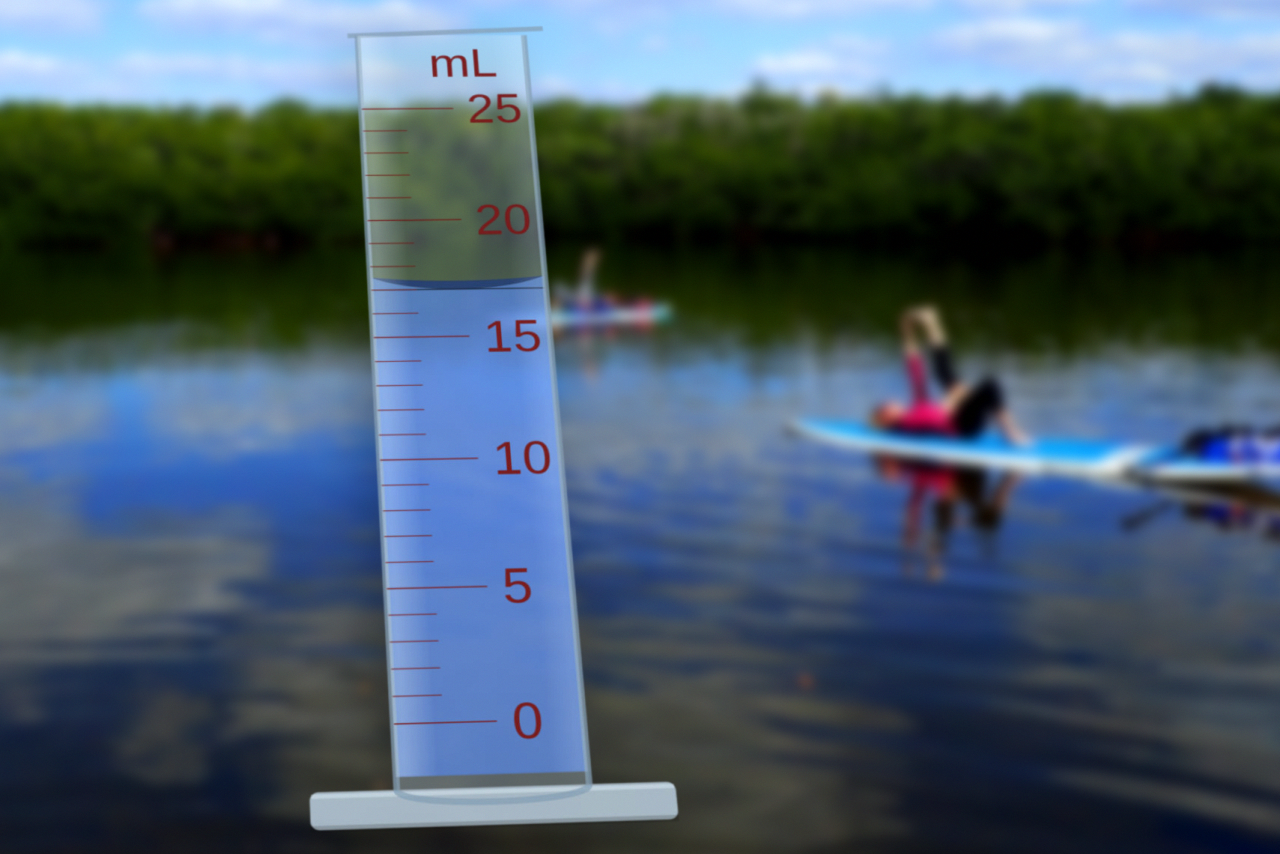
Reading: 17
